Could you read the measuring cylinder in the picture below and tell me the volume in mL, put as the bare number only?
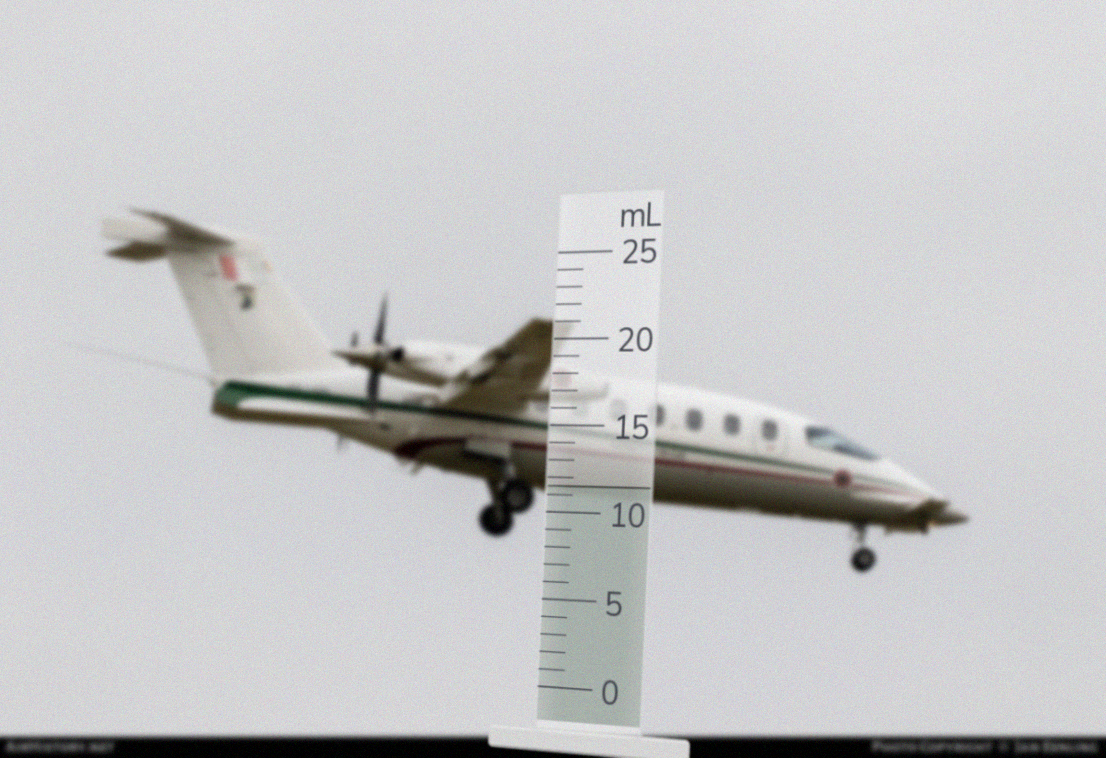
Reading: 11.5
